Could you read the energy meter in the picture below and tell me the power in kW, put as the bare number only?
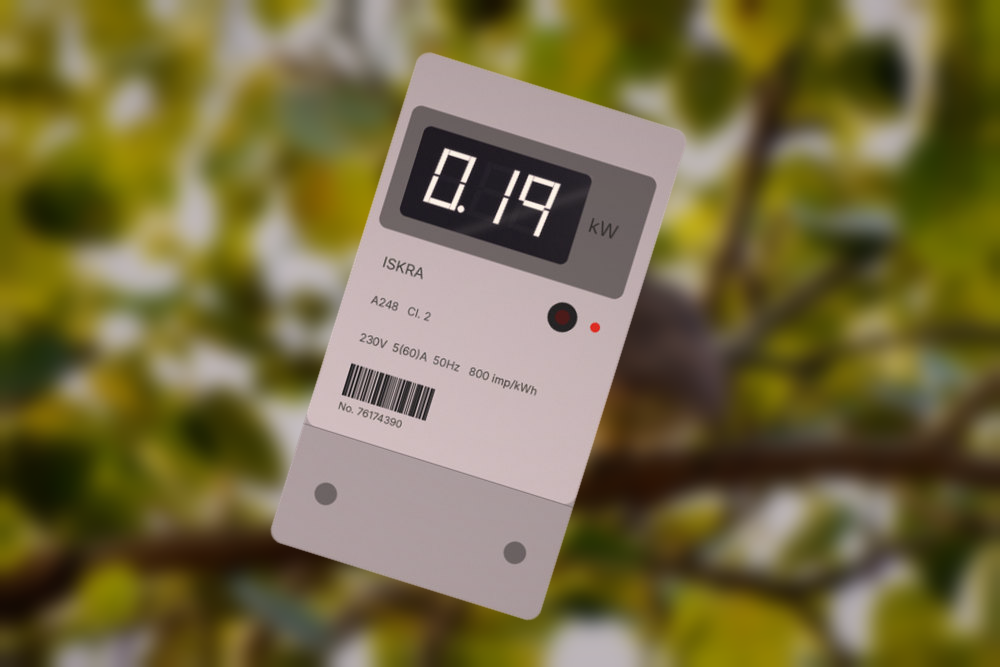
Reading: 0.19
